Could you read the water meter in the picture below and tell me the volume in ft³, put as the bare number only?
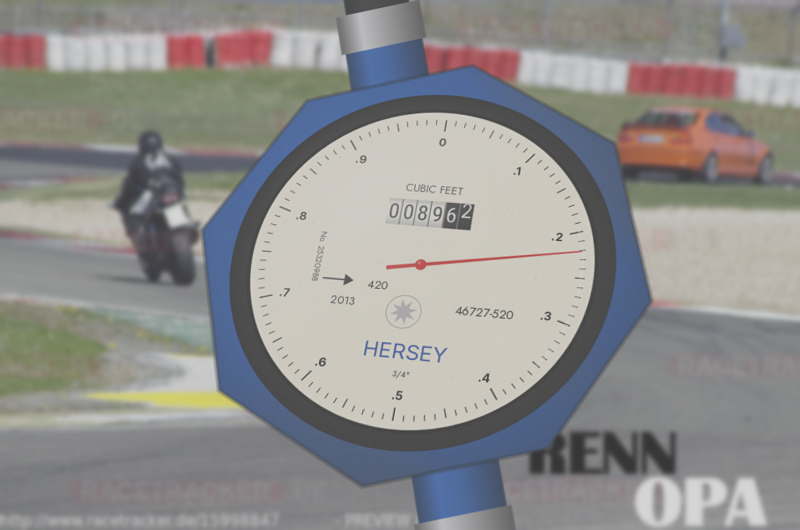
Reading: 8962.22
